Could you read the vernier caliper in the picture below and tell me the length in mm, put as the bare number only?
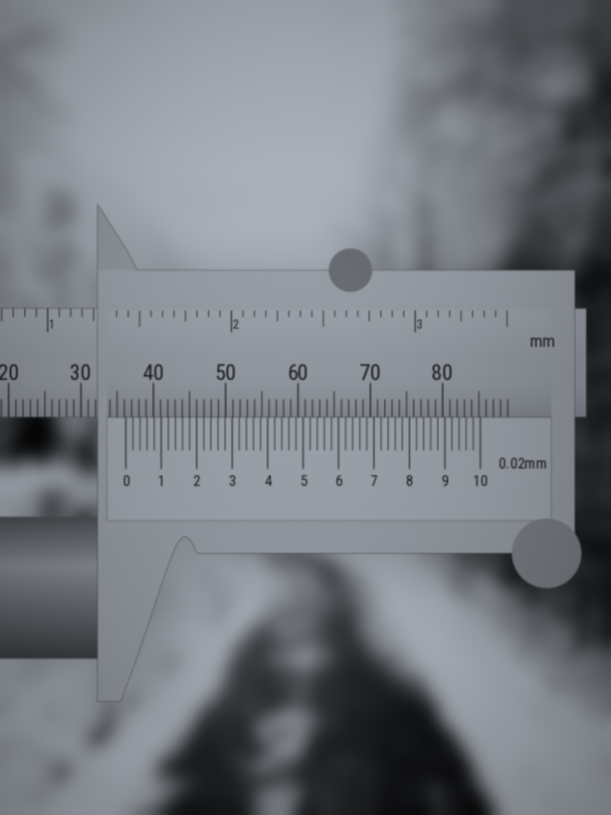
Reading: 36.2
